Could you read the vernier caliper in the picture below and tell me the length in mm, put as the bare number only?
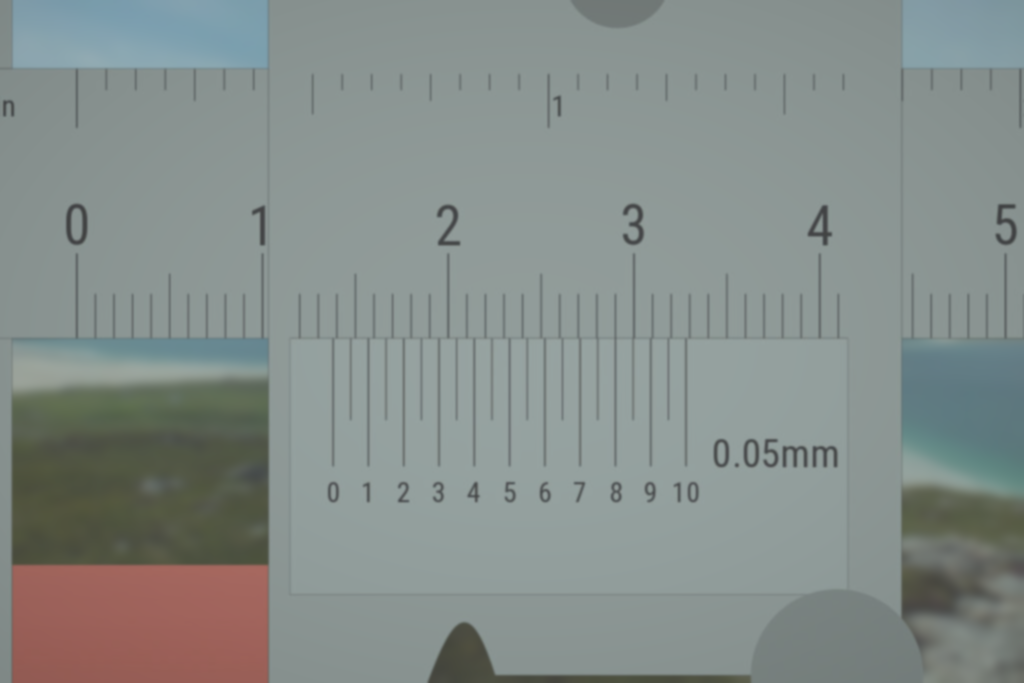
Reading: 13.8
